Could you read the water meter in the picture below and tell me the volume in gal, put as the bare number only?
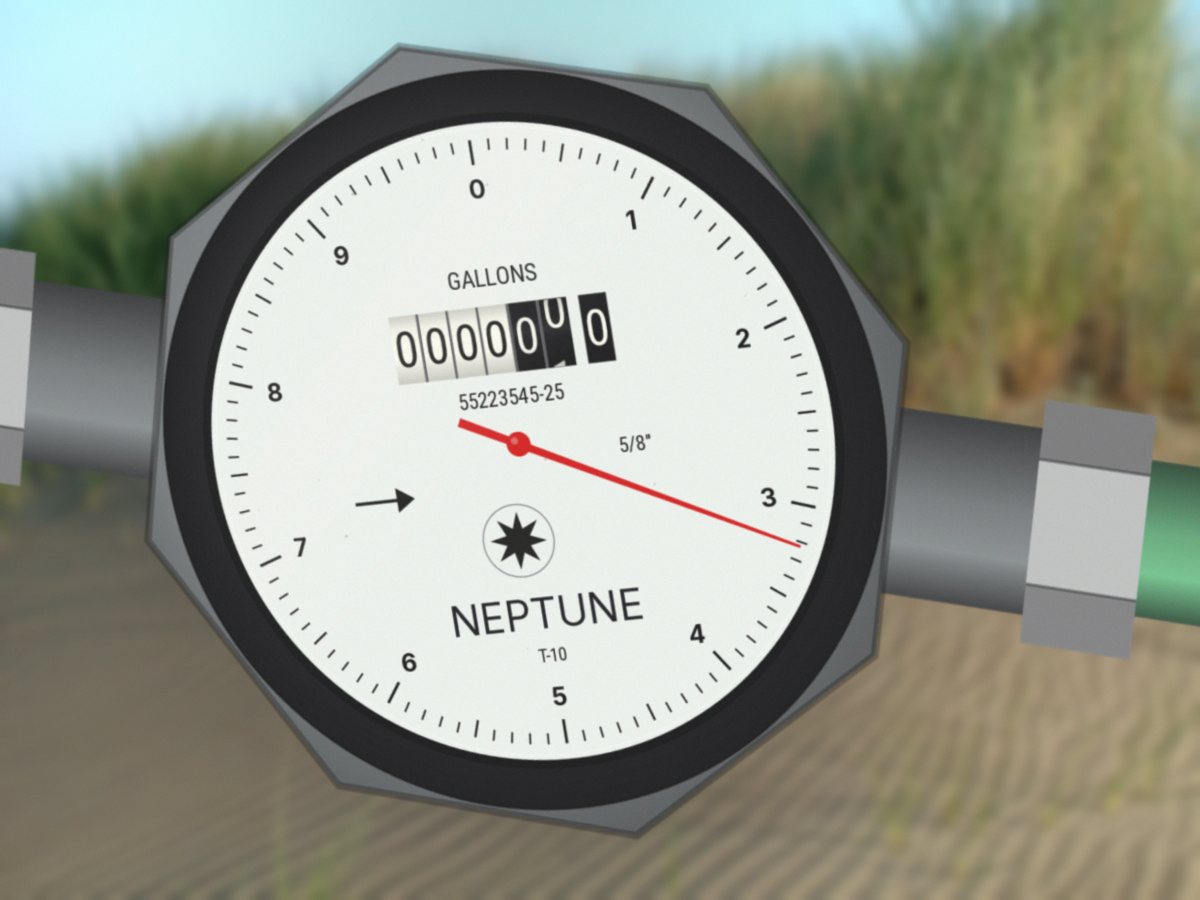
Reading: 3.2
